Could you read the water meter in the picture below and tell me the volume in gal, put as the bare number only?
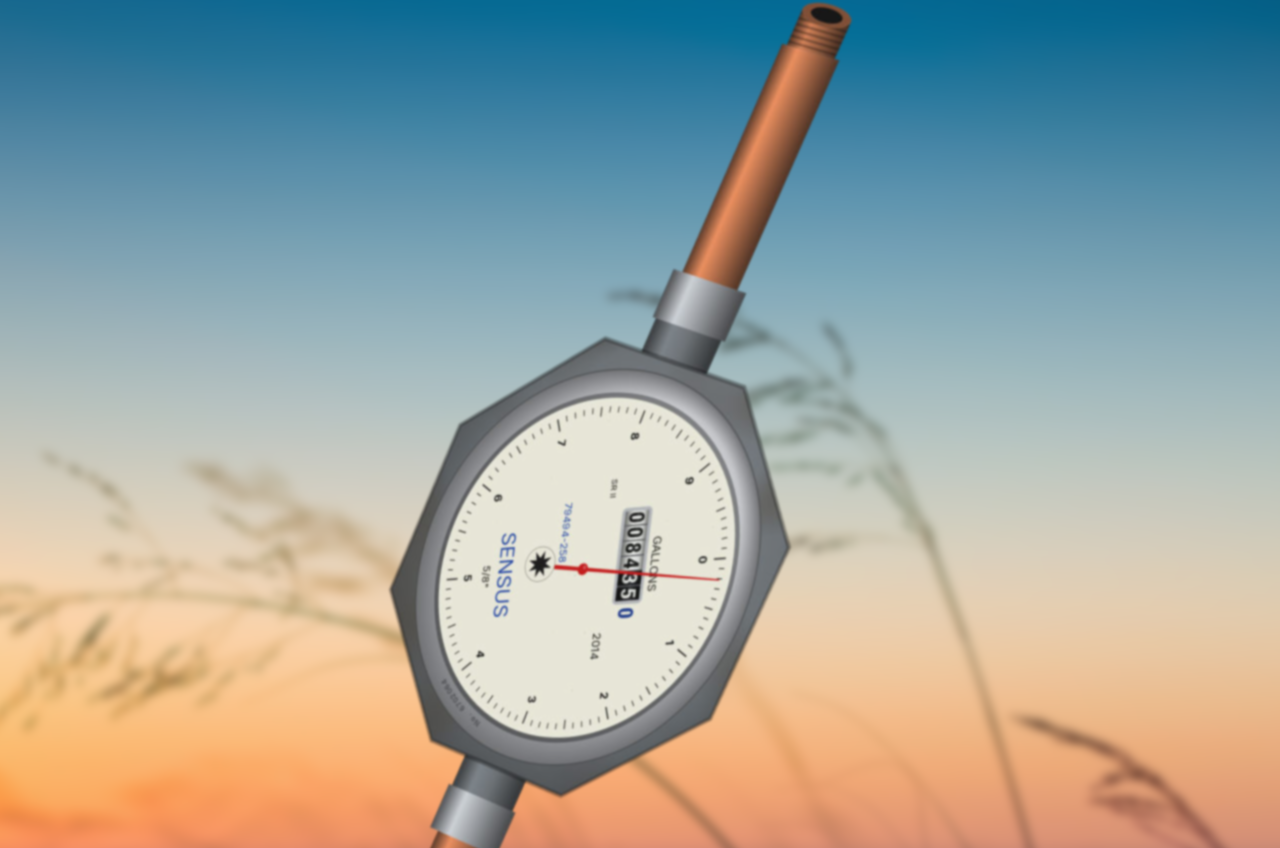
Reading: 84350.2
